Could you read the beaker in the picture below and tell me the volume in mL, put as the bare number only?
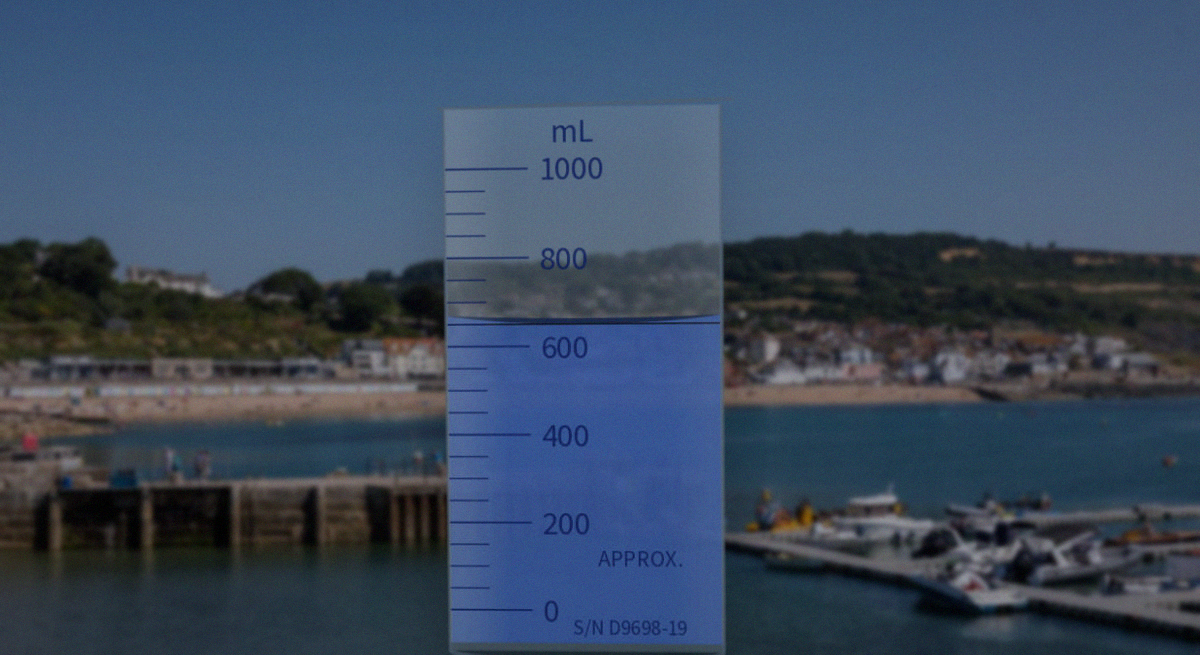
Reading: 650
